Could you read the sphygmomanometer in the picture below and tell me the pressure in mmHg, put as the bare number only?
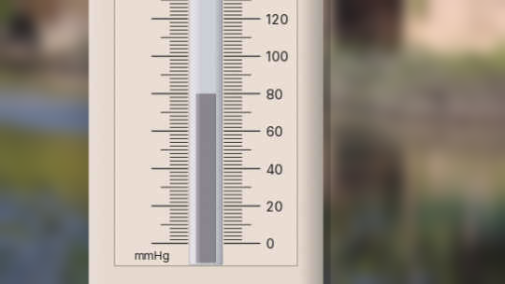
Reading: 80
